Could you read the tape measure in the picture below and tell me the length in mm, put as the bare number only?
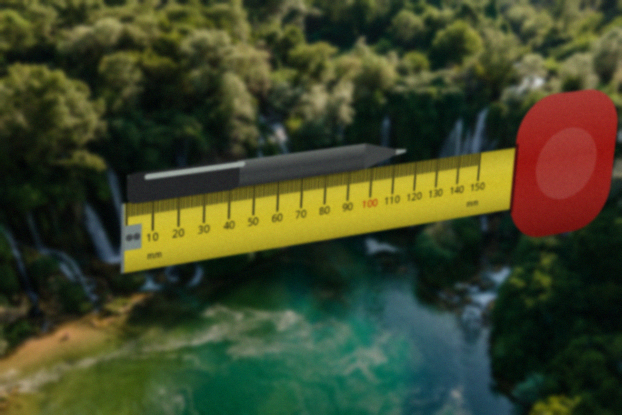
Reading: 115
